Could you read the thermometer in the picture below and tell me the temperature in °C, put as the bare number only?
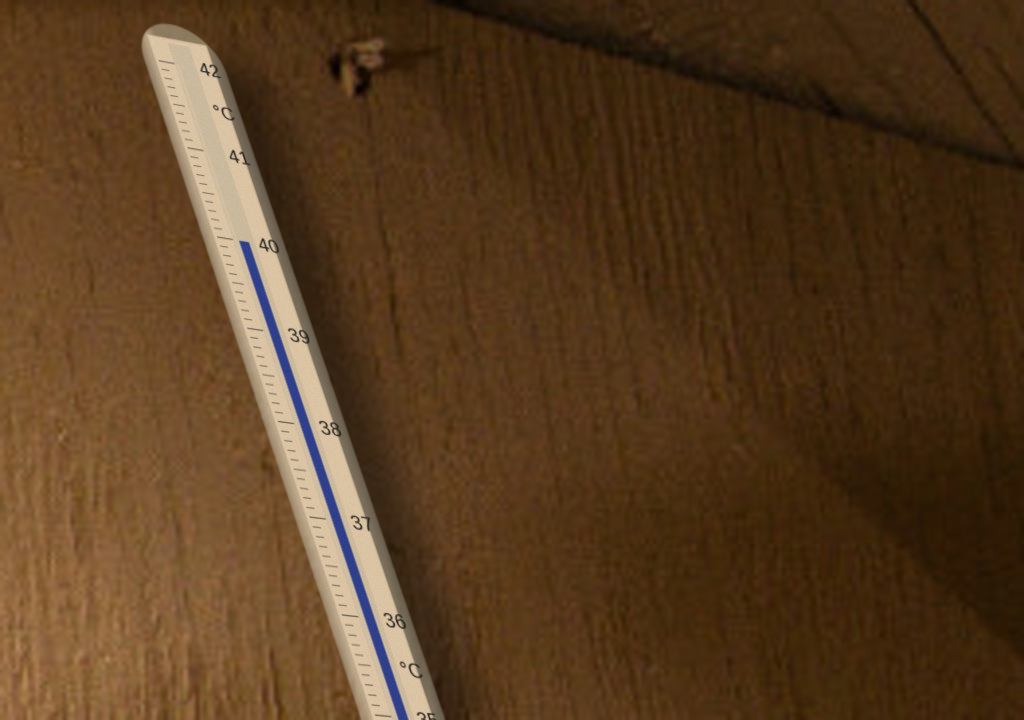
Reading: 40
